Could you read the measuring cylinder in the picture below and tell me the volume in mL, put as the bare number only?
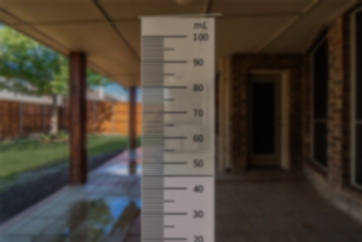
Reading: 45
